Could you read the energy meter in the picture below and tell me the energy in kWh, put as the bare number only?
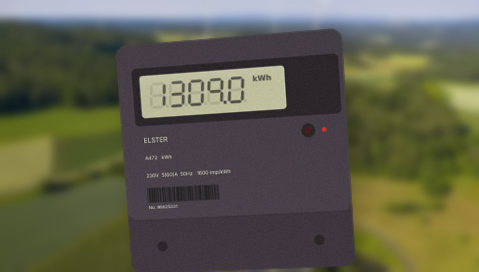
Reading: 1309.0
